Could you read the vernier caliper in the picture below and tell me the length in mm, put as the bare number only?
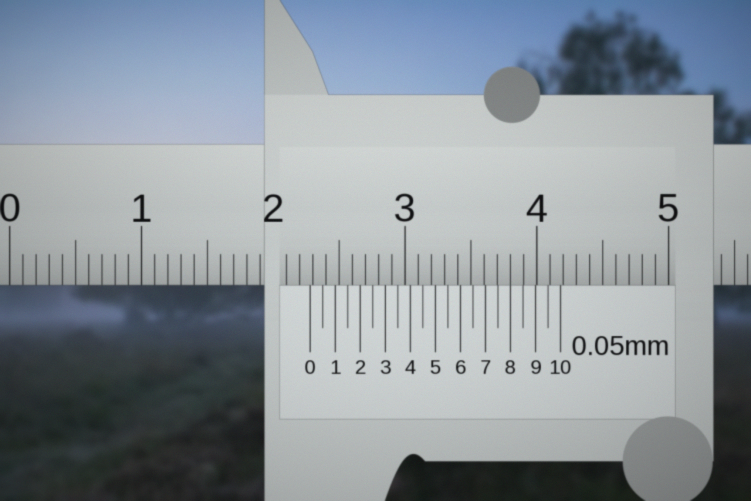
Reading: 22.8
